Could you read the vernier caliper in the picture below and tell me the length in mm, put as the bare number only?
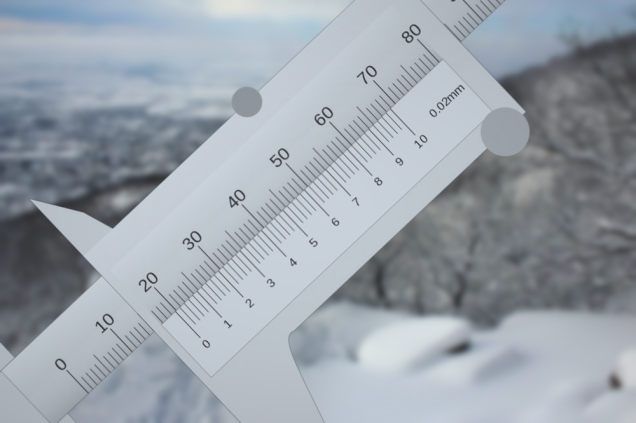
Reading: 19.8
